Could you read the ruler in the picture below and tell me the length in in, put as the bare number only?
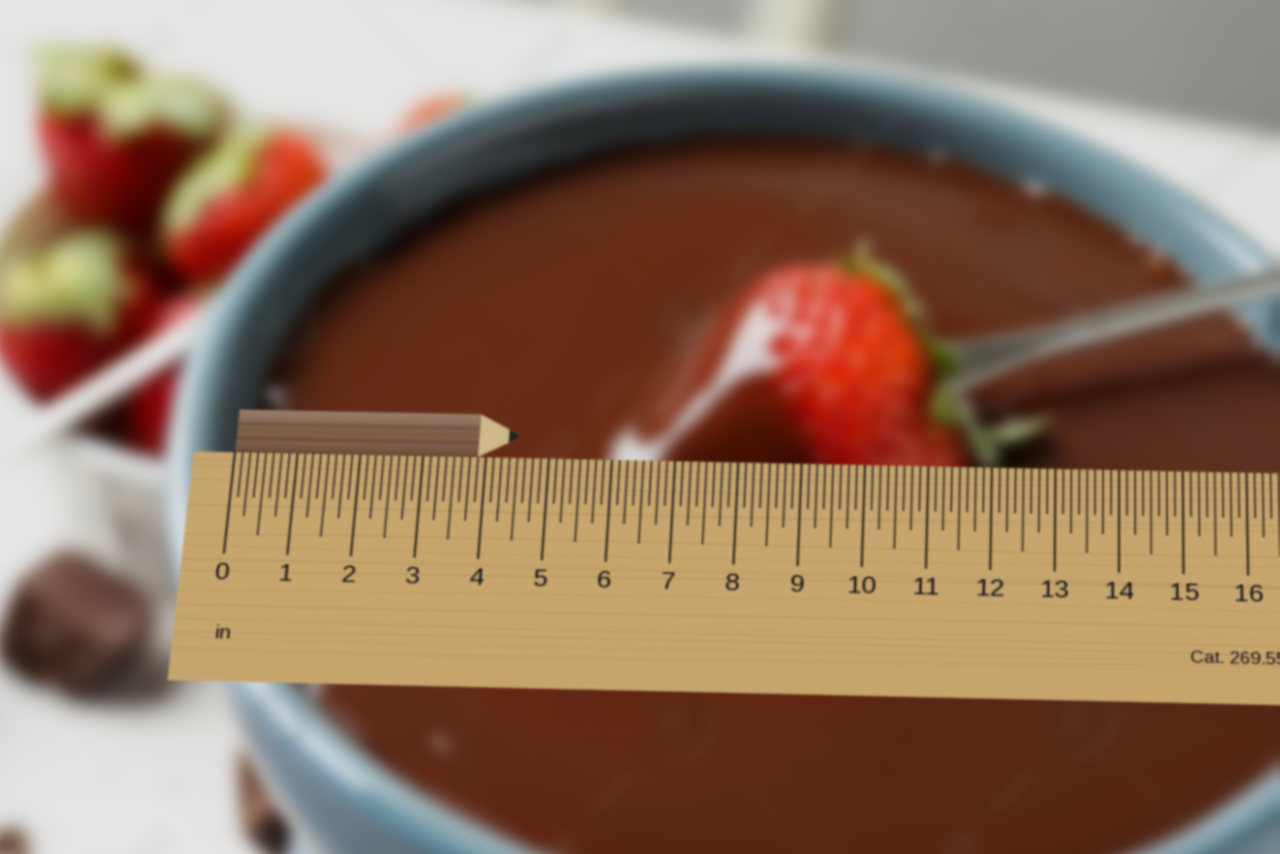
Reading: 4.5
